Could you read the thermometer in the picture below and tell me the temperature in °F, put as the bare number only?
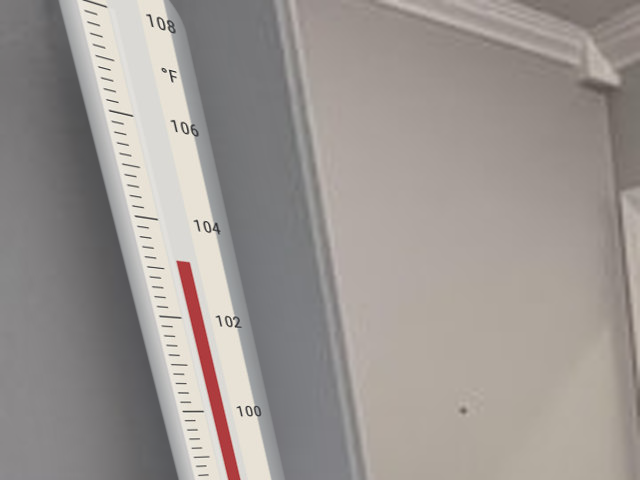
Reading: 103.2
